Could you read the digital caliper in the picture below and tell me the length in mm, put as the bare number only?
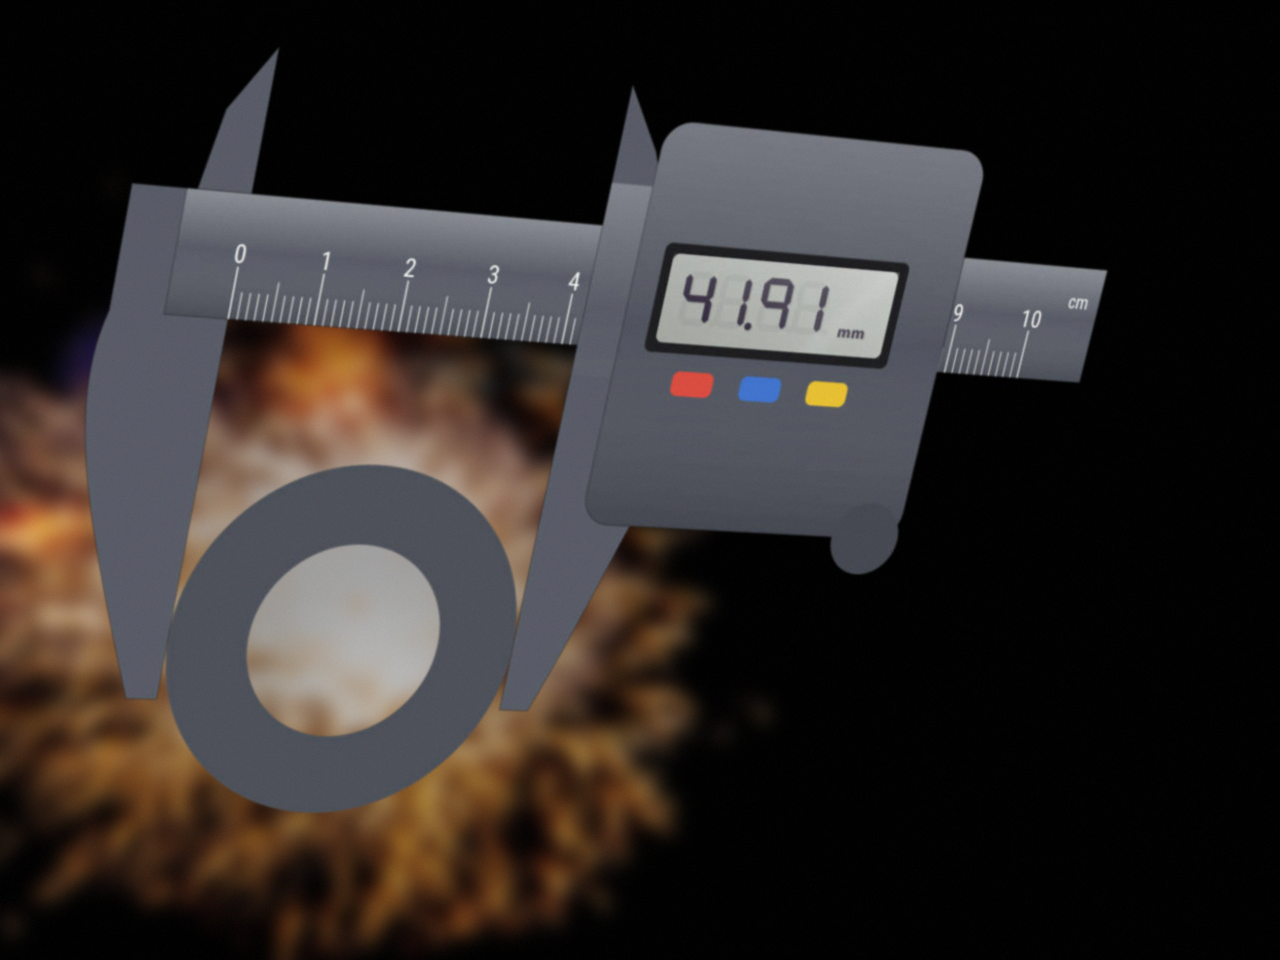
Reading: 41.91
